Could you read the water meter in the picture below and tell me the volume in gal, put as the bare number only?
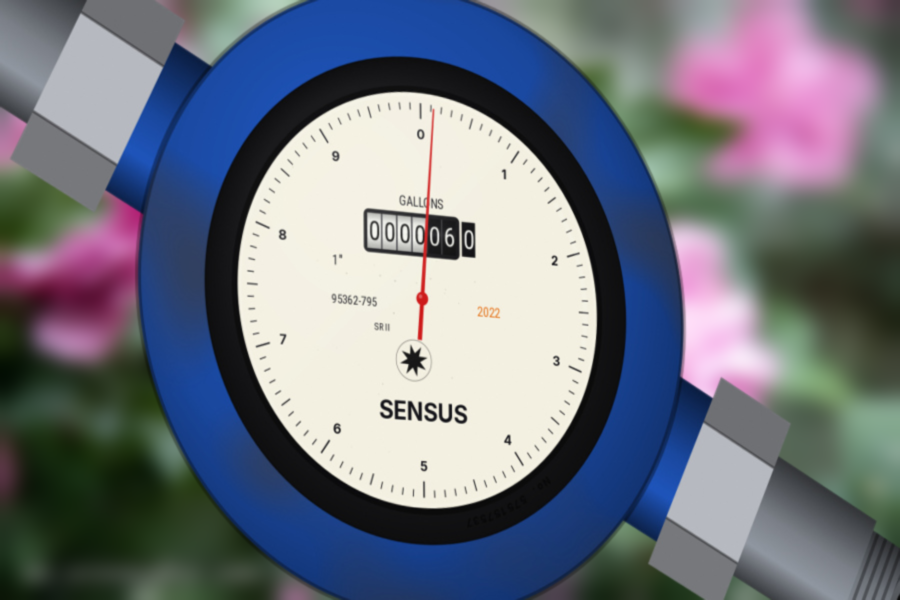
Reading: 60.1
